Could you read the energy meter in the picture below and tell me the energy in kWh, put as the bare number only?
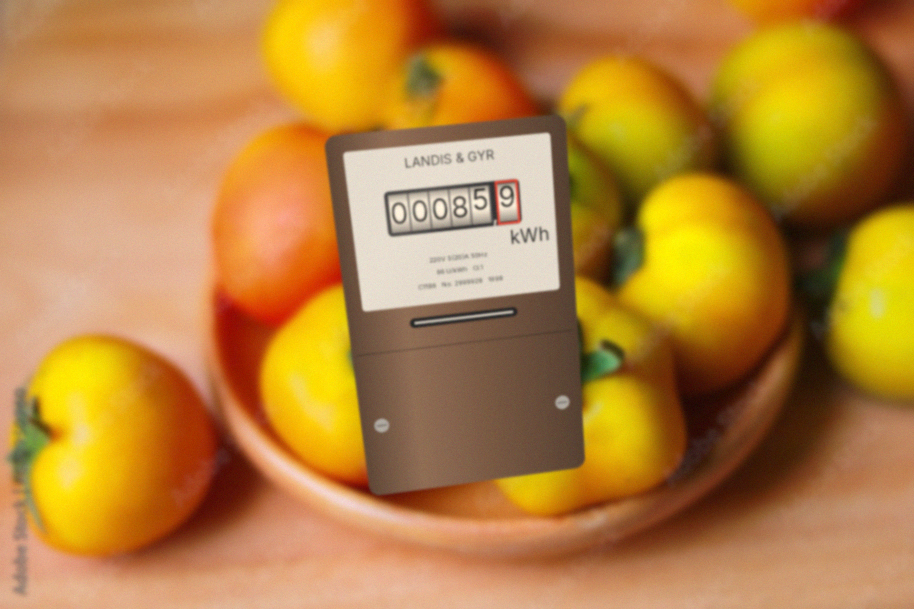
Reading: 85.9
